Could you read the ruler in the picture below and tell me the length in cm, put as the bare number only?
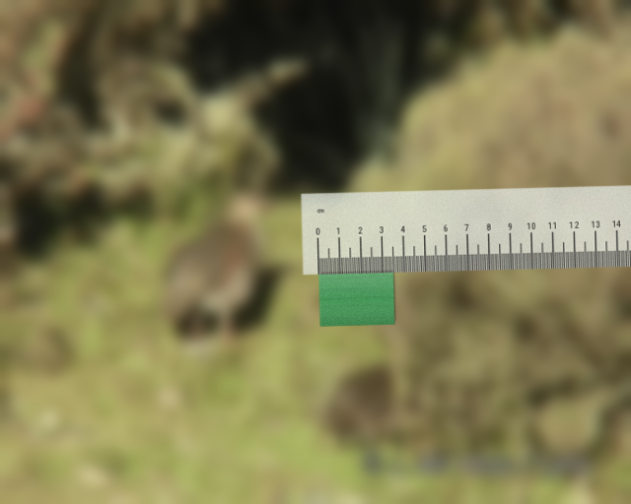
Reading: 3.5
